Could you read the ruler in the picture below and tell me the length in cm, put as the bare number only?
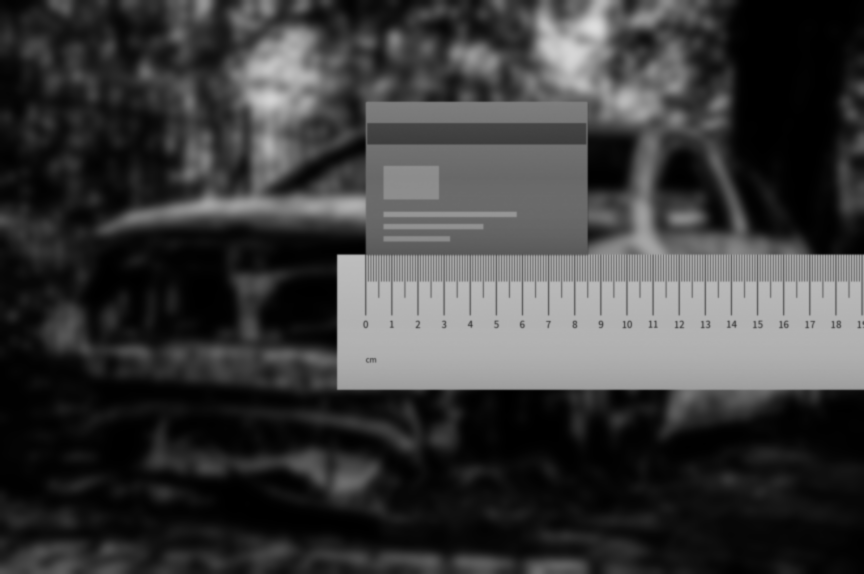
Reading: 8.5
